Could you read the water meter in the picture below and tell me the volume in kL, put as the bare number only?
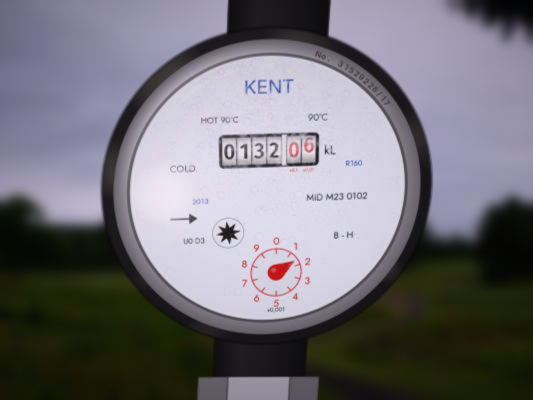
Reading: 132.061
